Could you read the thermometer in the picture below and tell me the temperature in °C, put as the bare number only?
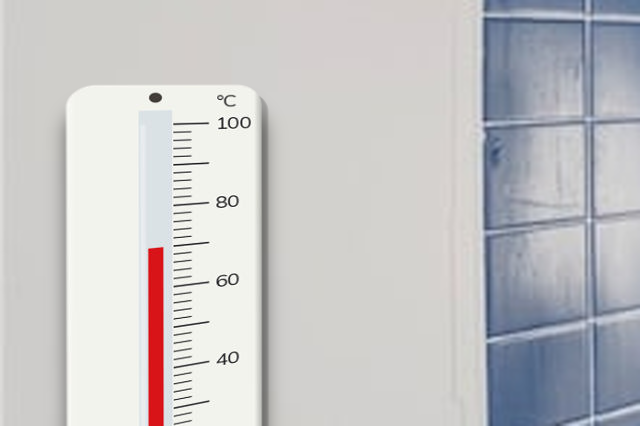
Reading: 70
